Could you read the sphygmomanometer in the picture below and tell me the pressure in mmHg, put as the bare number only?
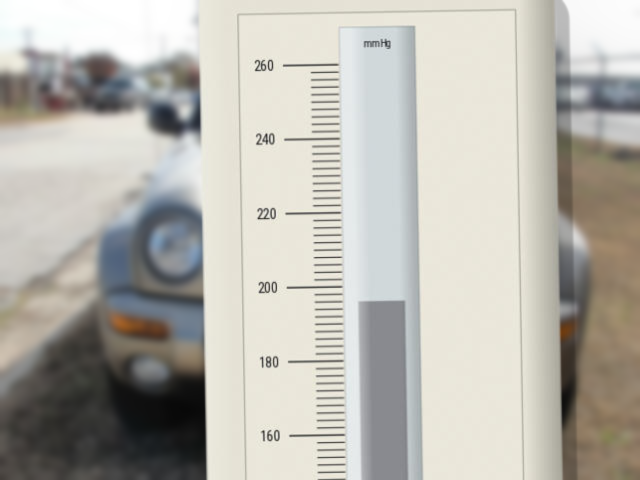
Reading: 196
